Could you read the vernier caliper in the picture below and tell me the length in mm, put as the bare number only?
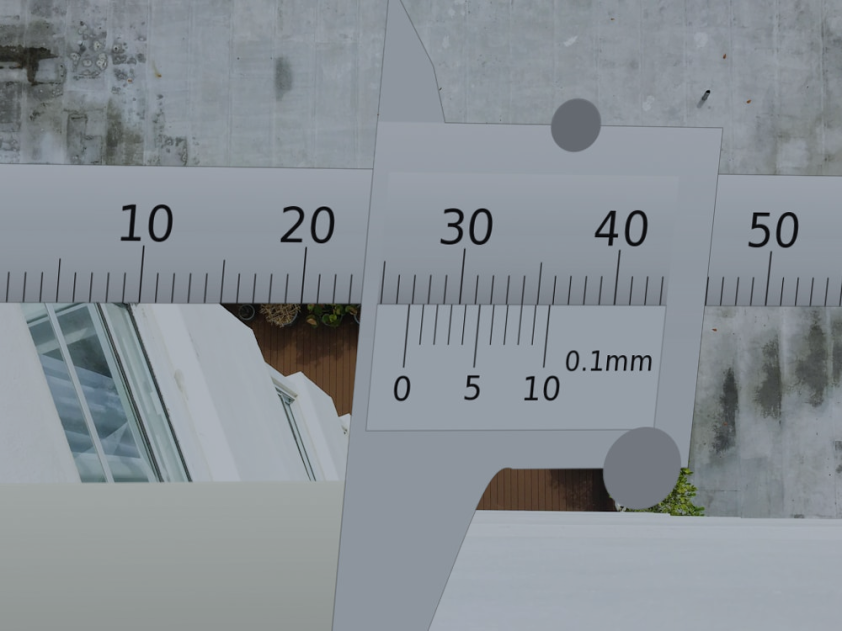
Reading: 26.8
